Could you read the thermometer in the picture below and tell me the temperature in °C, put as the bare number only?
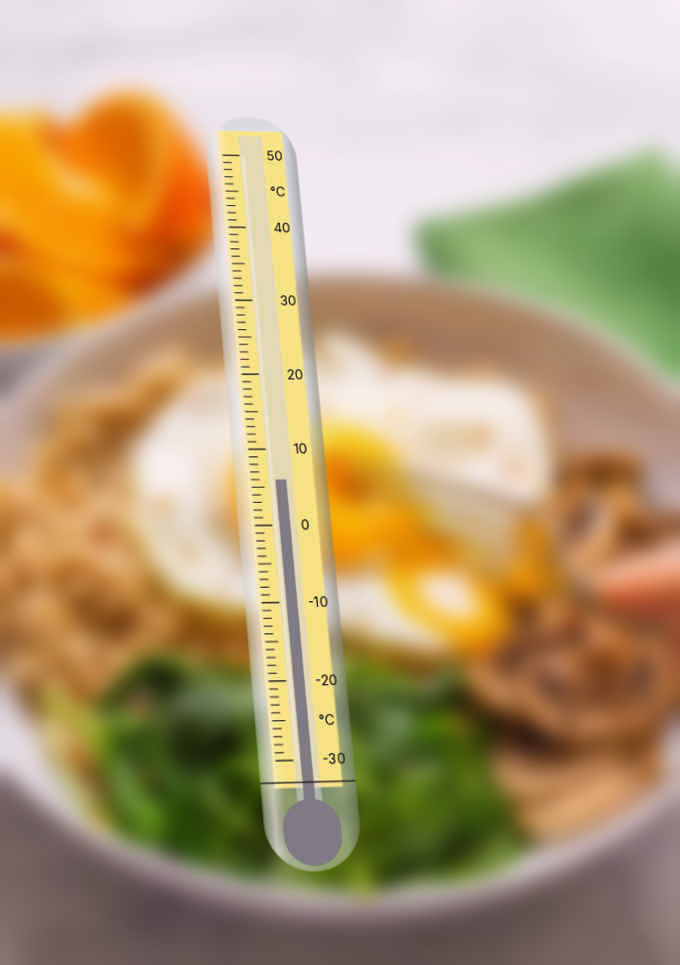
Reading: 6
